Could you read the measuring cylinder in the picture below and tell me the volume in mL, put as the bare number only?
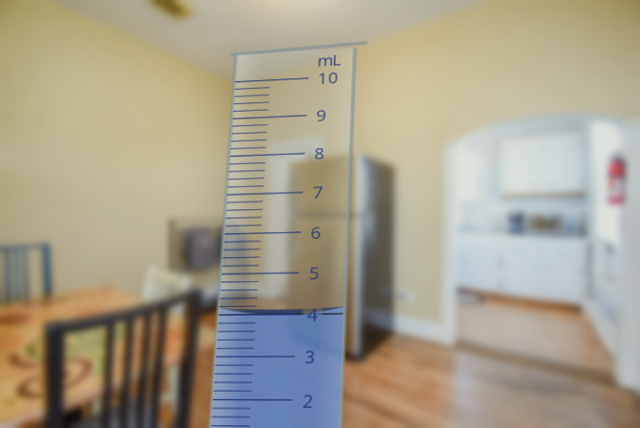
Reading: 4
